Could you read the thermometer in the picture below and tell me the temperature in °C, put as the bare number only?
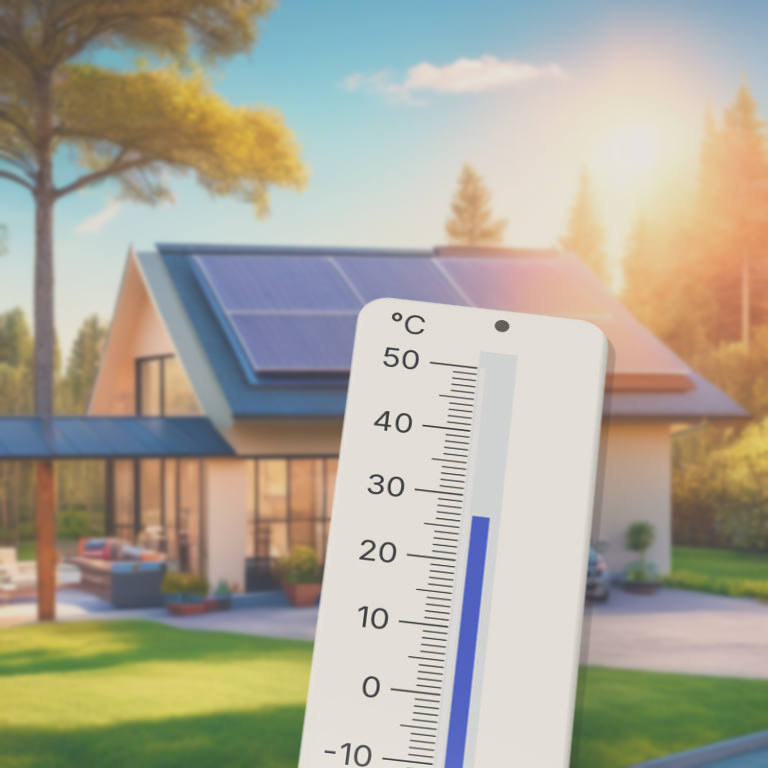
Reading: 27
